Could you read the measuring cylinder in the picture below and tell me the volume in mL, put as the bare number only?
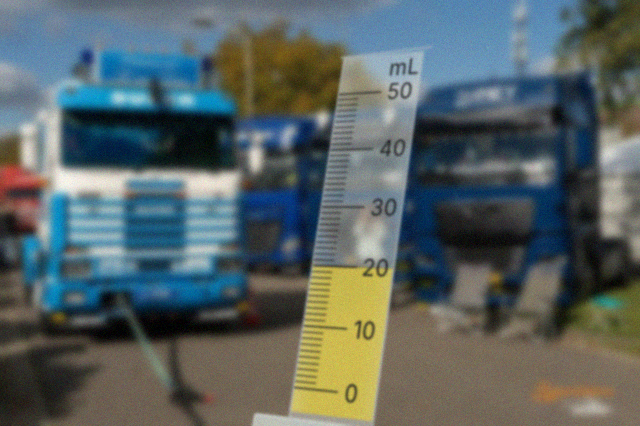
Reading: 20
